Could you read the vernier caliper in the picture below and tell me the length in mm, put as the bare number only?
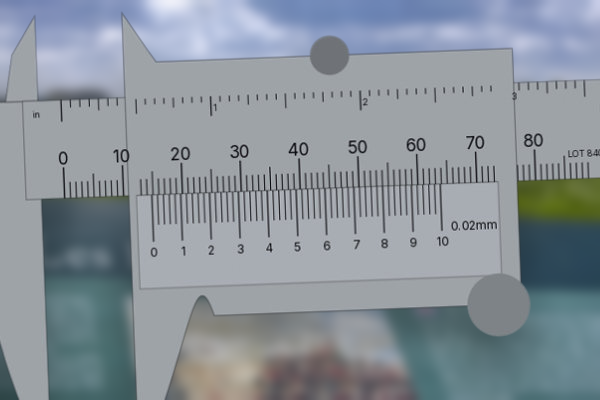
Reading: 14.8
